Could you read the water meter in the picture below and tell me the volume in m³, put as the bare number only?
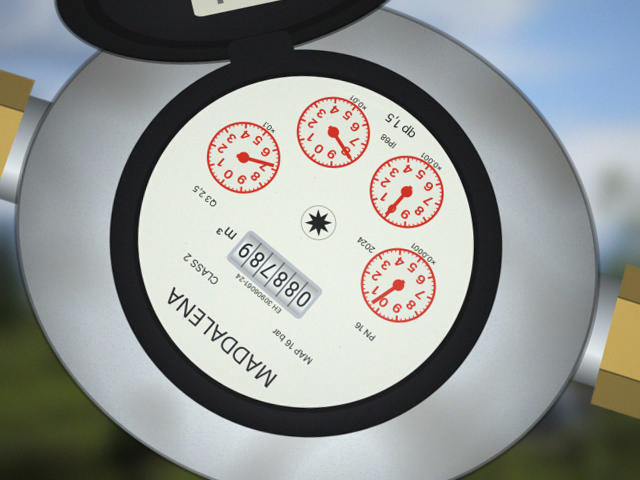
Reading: 88789.6800
